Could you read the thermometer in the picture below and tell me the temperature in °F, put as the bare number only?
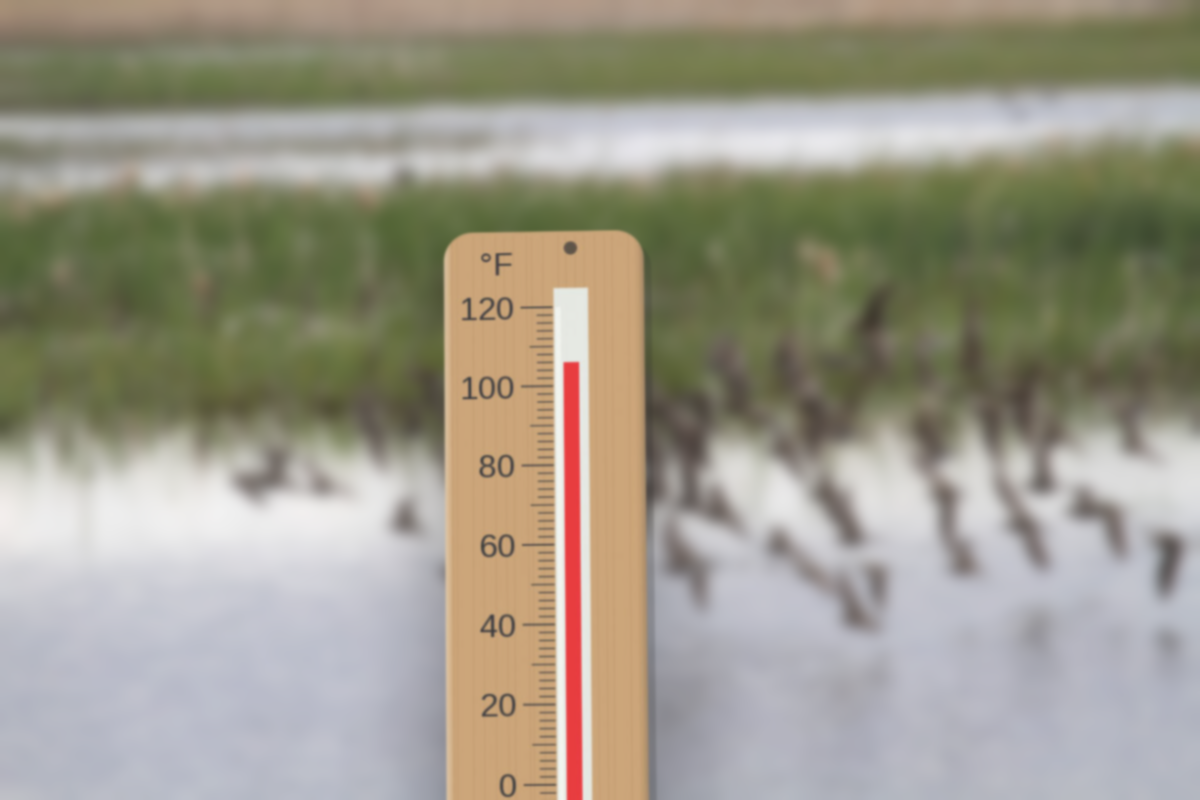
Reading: 106
